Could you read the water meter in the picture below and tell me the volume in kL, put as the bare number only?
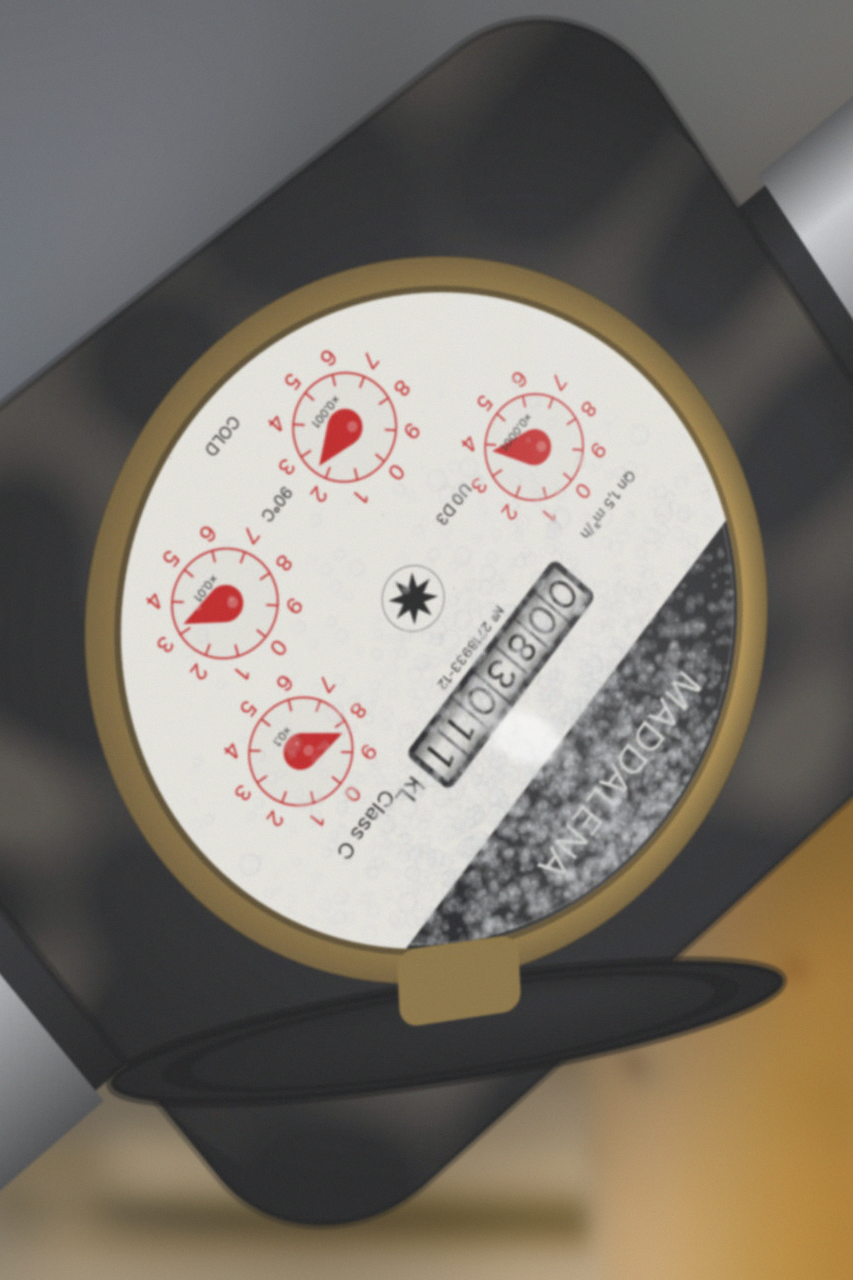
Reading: 83011.8323
